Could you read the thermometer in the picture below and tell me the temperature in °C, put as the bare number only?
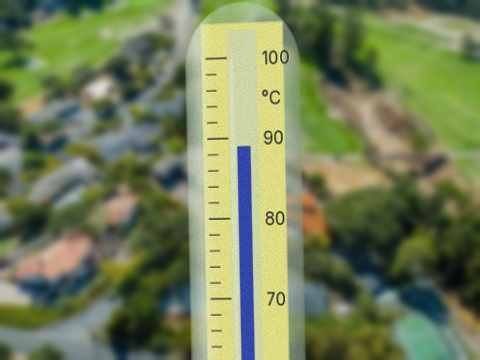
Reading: 89
